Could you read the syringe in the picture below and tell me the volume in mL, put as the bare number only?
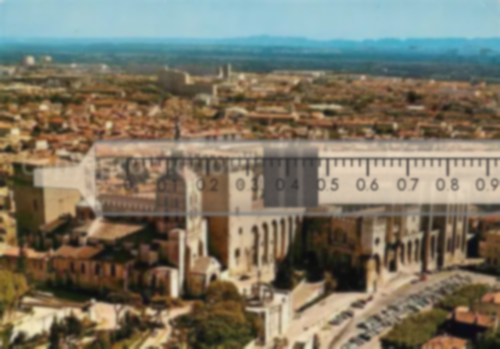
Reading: 0.34
